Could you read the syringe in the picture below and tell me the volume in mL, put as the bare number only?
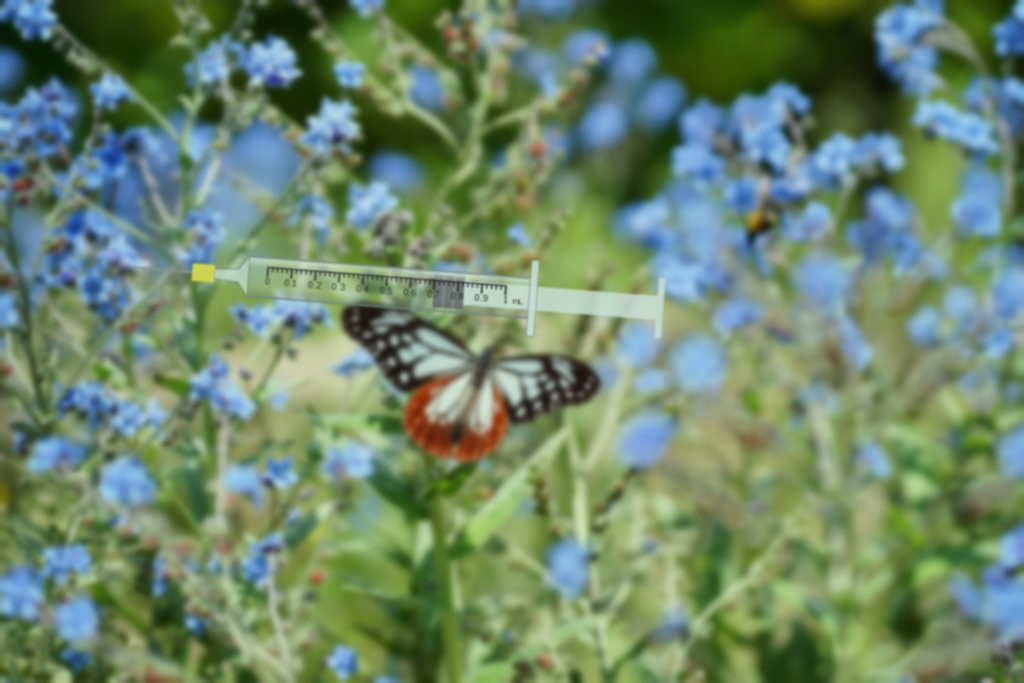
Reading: 0.7
